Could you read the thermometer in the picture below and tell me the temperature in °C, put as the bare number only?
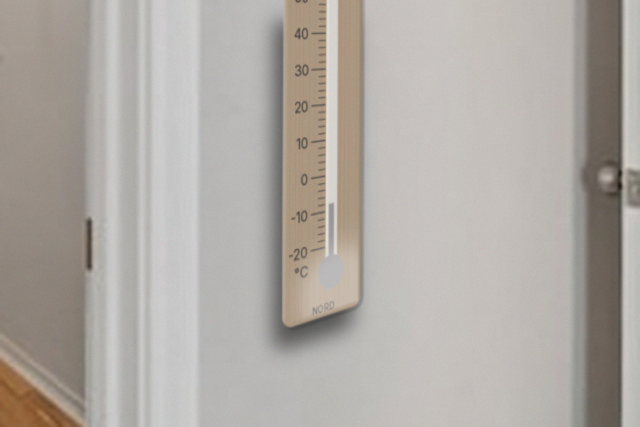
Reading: -8
